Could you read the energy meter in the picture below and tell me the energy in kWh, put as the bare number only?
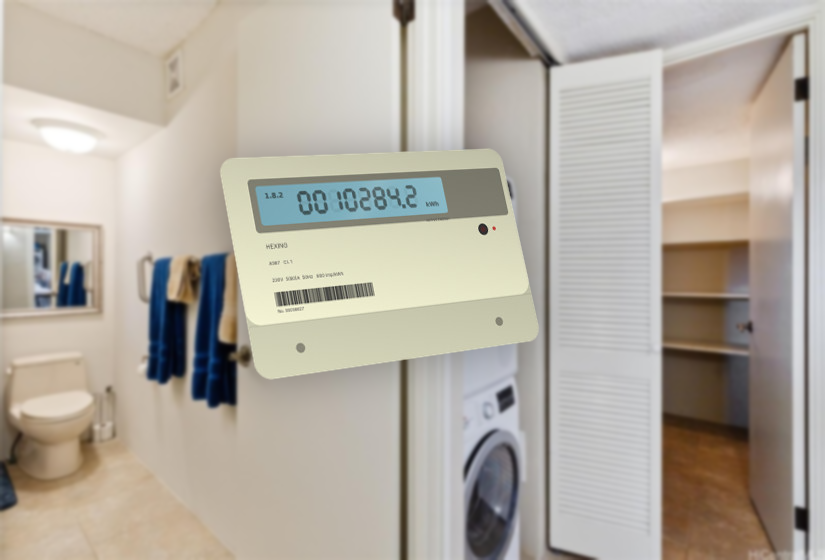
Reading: 10284.2
